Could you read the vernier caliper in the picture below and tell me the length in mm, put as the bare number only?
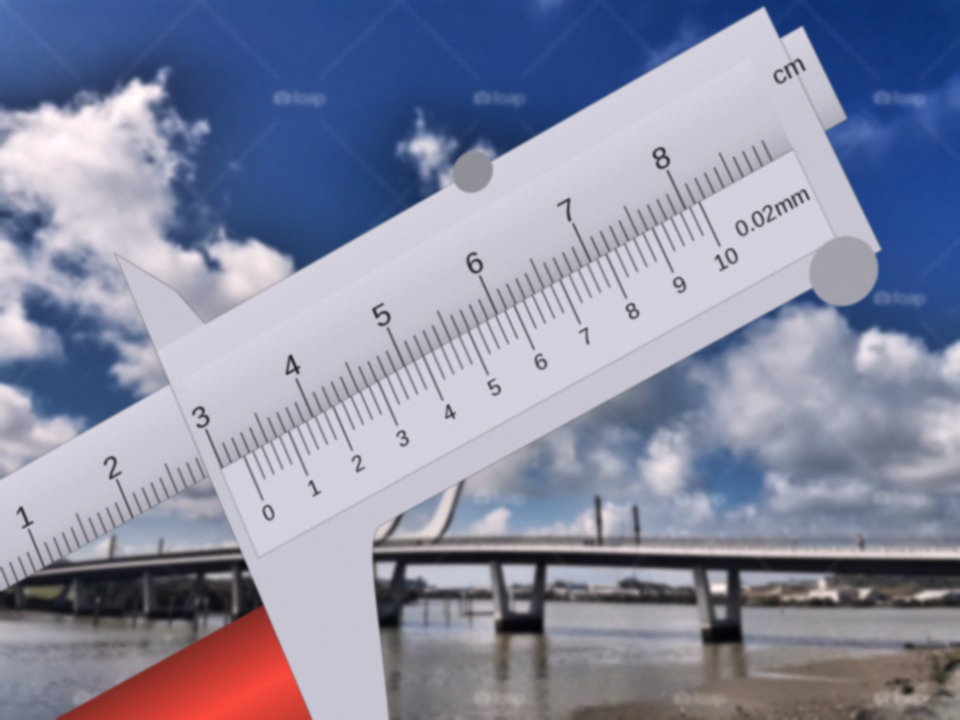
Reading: 32.4
